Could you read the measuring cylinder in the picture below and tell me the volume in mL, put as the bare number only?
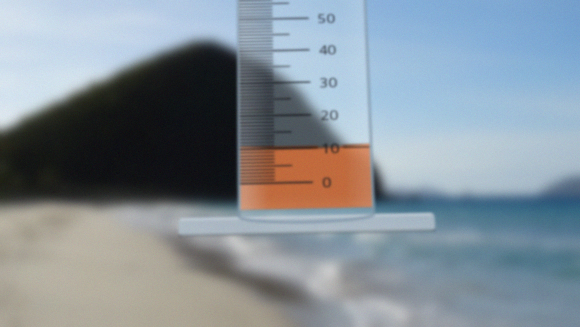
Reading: 10
